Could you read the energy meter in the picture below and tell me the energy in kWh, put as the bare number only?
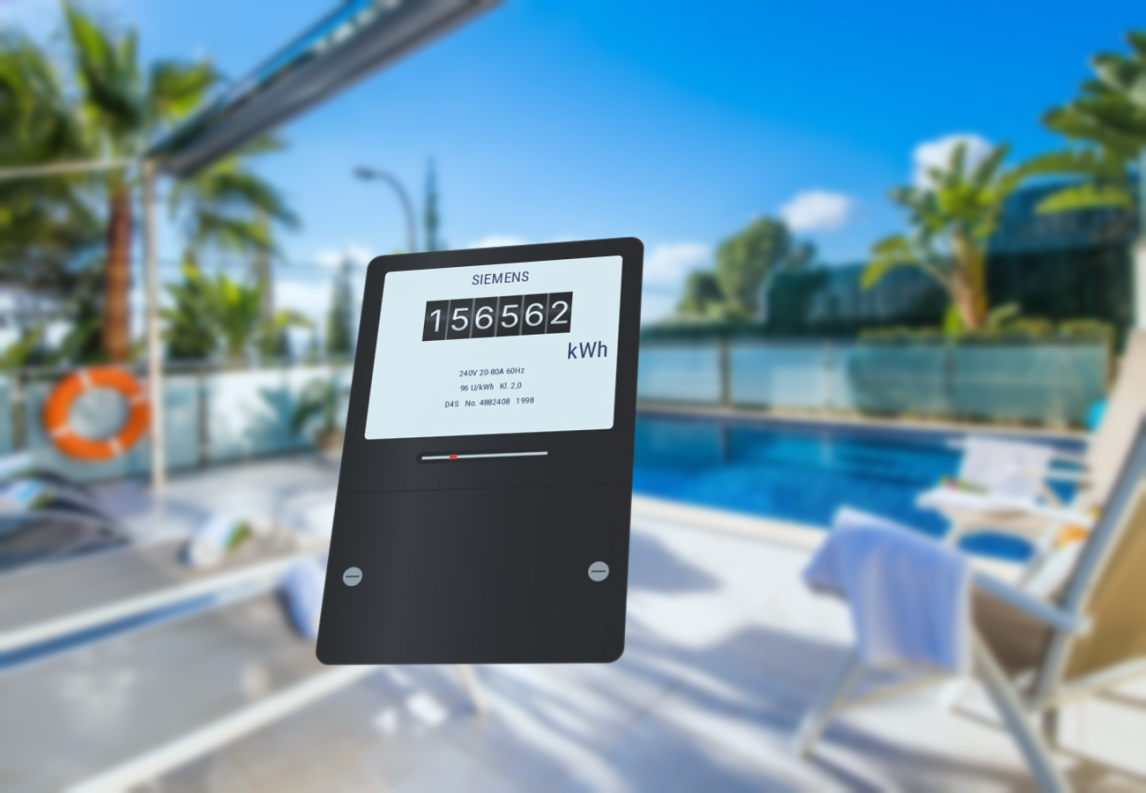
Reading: 156562
